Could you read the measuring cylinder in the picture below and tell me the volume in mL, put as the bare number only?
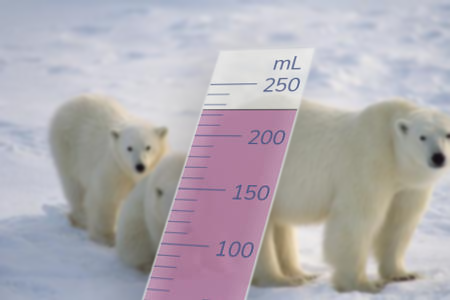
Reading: 225
